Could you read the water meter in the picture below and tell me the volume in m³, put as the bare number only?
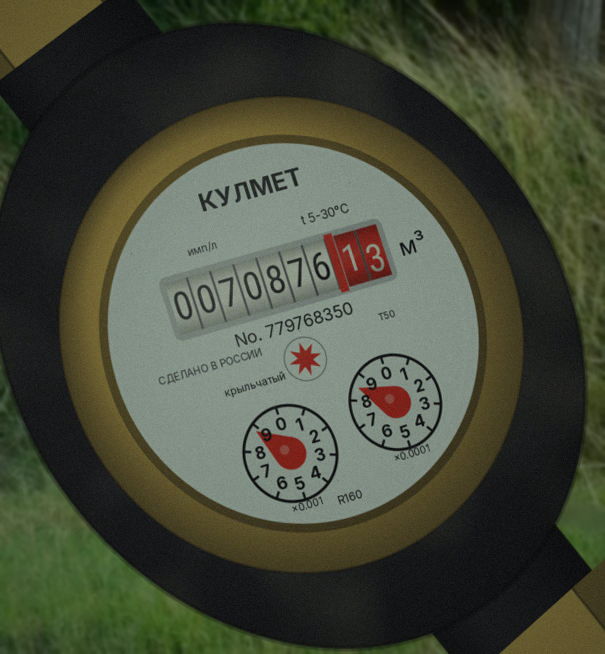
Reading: 70876.1288
